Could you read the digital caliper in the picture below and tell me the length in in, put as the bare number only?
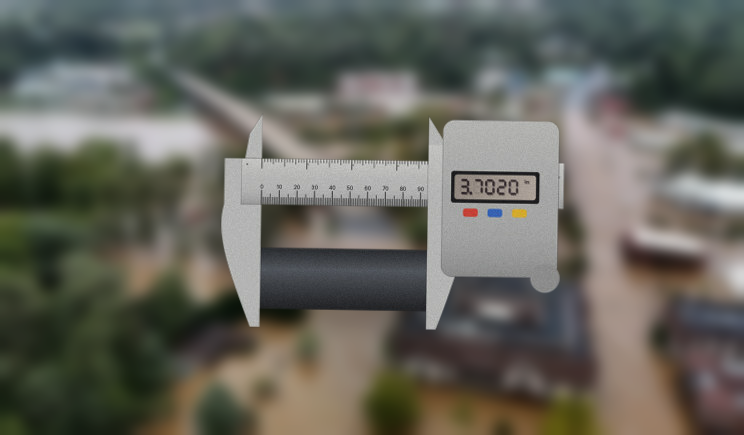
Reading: 3.7020
